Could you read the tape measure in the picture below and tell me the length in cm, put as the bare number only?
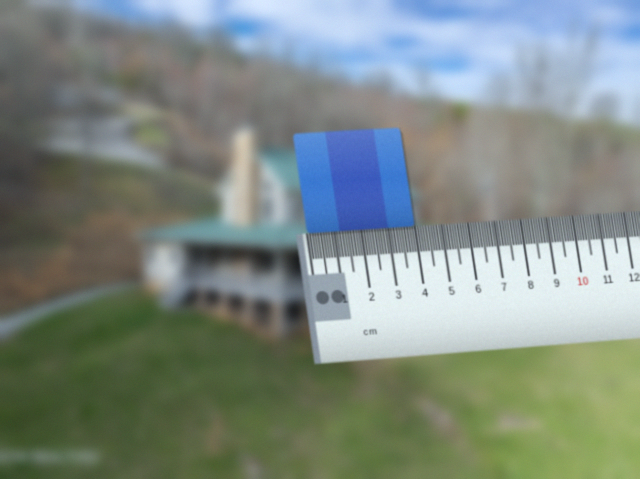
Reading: 4
